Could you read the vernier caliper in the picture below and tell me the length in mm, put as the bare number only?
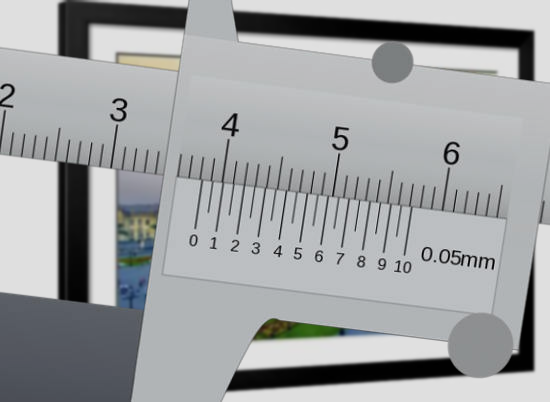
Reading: 38.2
